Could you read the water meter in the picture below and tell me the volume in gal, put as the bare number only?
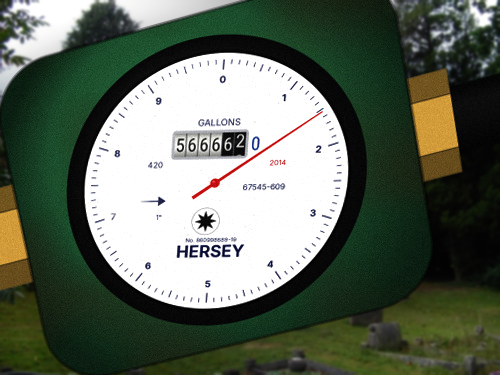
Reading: 5666621.5
